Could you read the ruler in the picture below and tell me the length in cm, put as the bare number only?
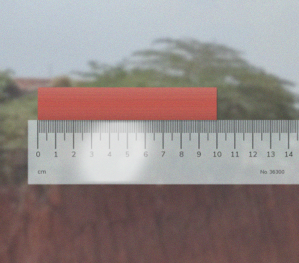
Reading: 10
